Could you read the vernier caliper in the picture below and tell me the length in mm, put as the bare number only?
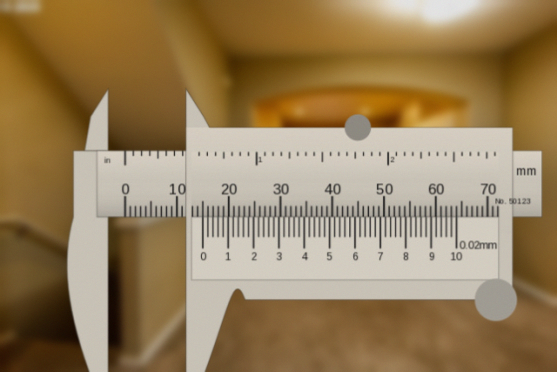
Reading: 15.0
